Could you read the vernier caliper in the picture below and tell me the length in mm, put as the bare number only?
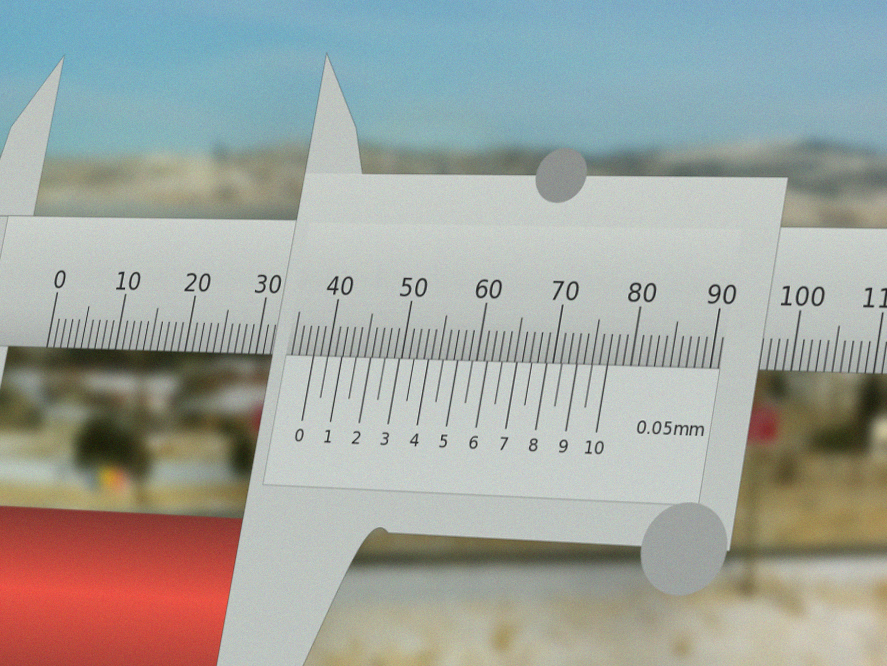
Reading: 38.0
